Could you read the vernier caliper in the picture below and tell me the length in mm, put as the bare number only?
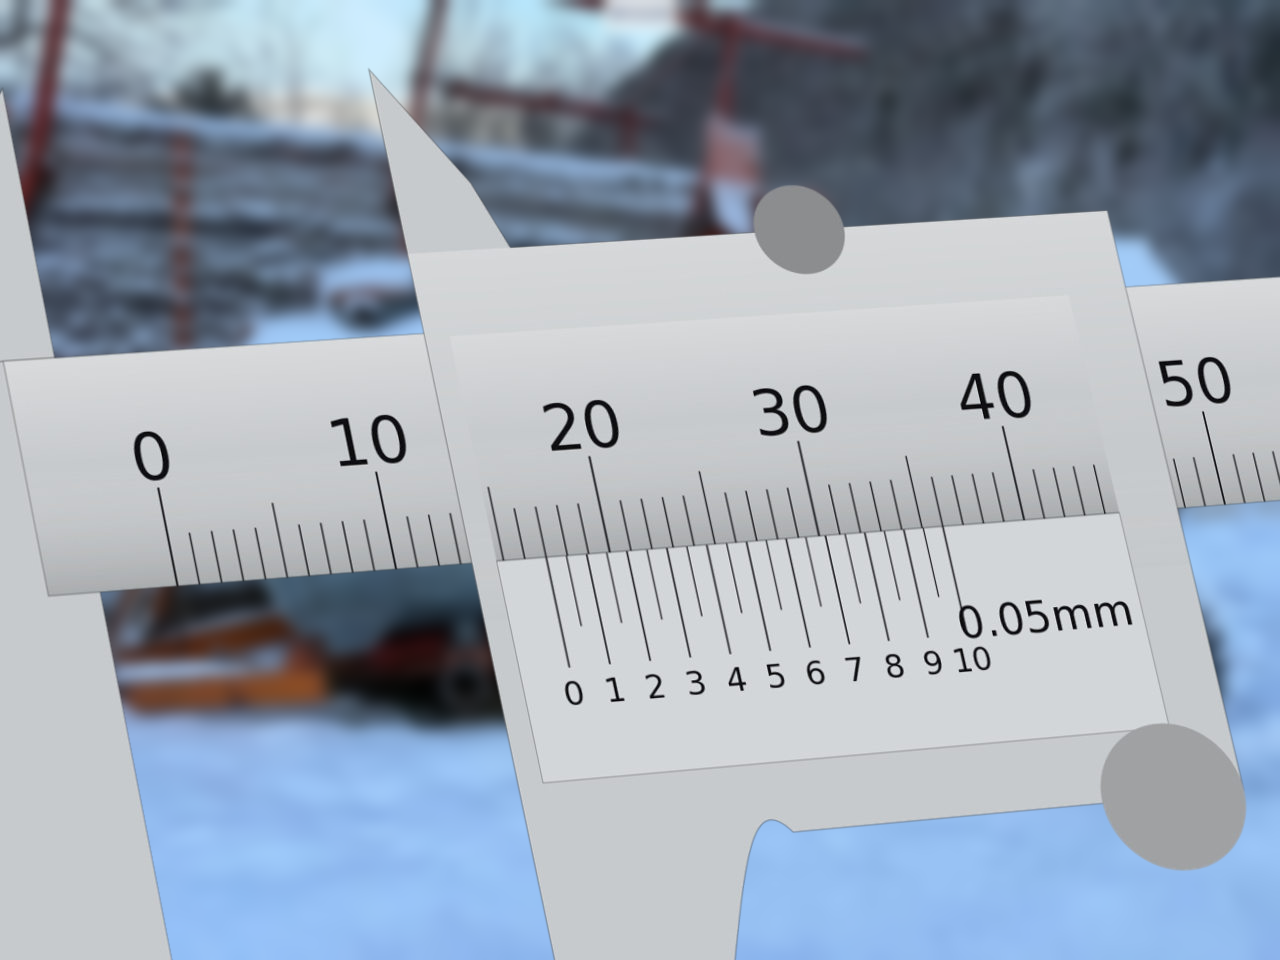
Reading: 17.0
